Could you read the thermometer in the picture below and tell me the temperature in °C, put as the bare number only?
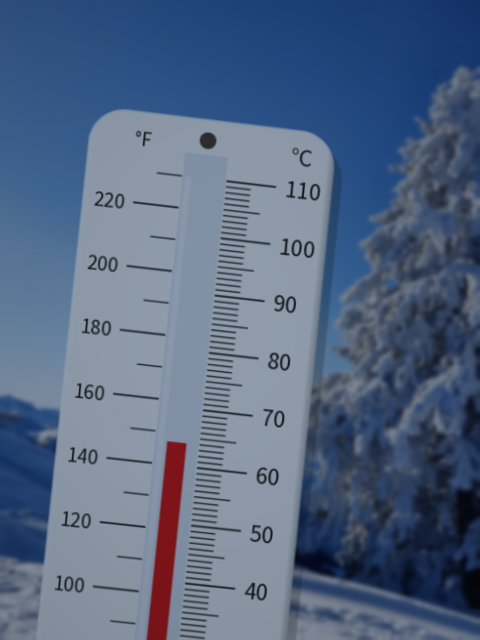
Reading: 64
